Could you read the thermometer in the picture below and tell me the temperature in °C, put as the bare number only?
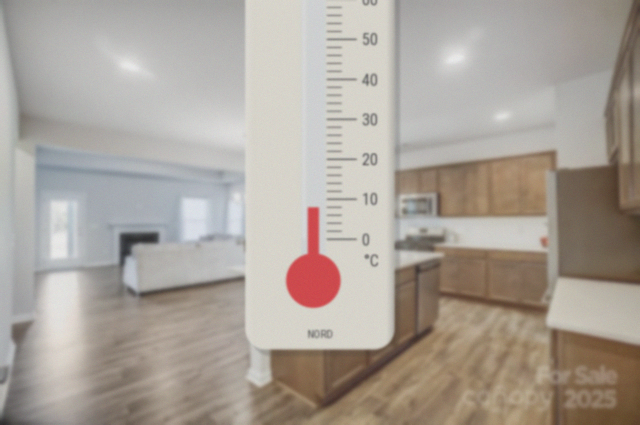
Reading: 8
